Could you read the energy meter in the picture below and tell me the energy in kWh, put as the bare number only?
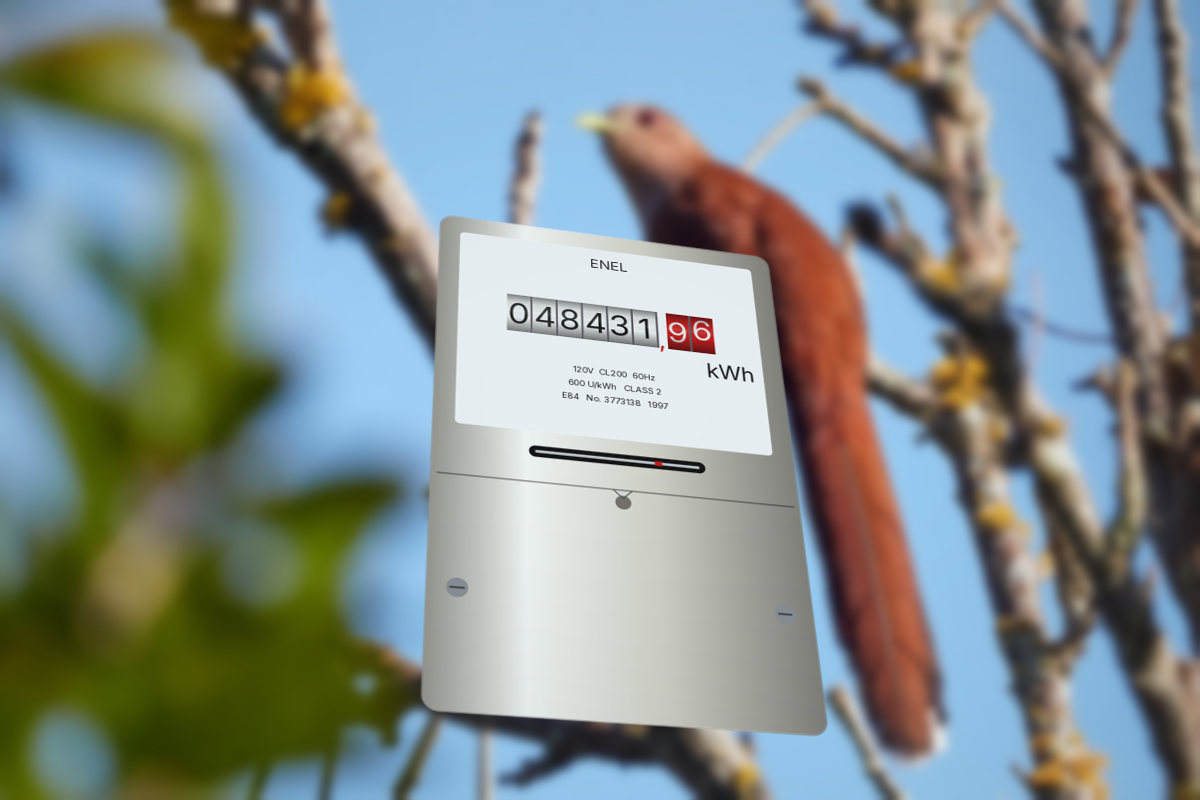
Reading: 48431.96
